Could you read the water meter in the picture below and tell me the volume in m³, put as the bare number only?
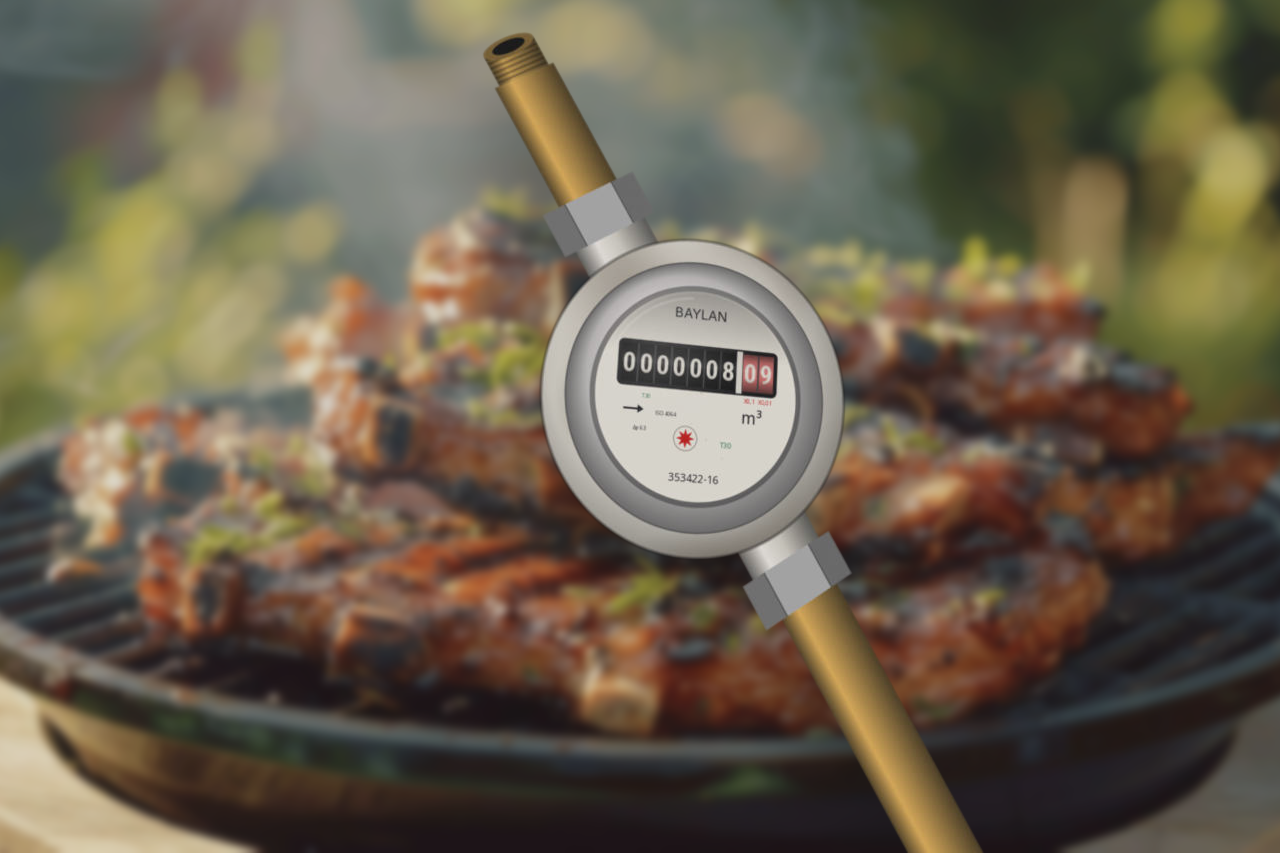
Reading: 8.09
